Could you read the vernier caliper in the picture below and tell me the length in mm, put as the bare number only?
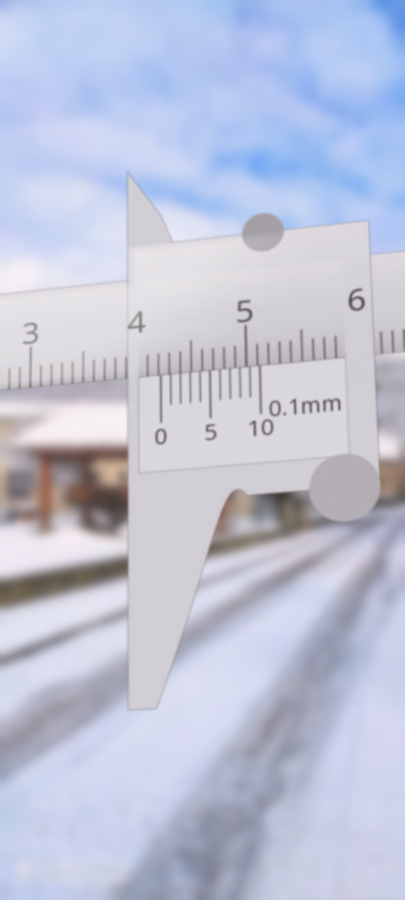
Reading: 42.2
